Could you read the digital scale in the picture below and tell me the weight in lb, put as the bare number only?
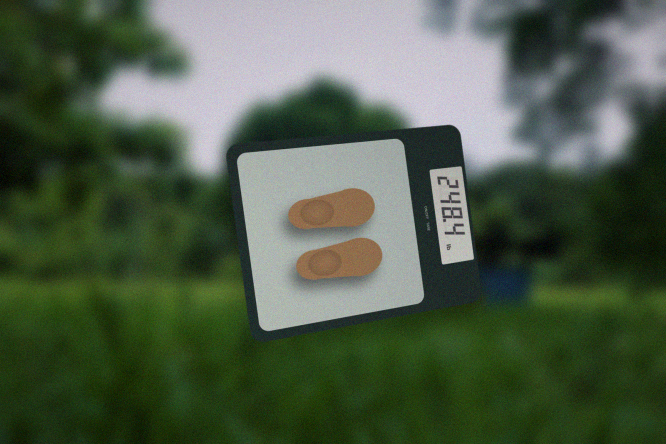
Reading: 248.4
